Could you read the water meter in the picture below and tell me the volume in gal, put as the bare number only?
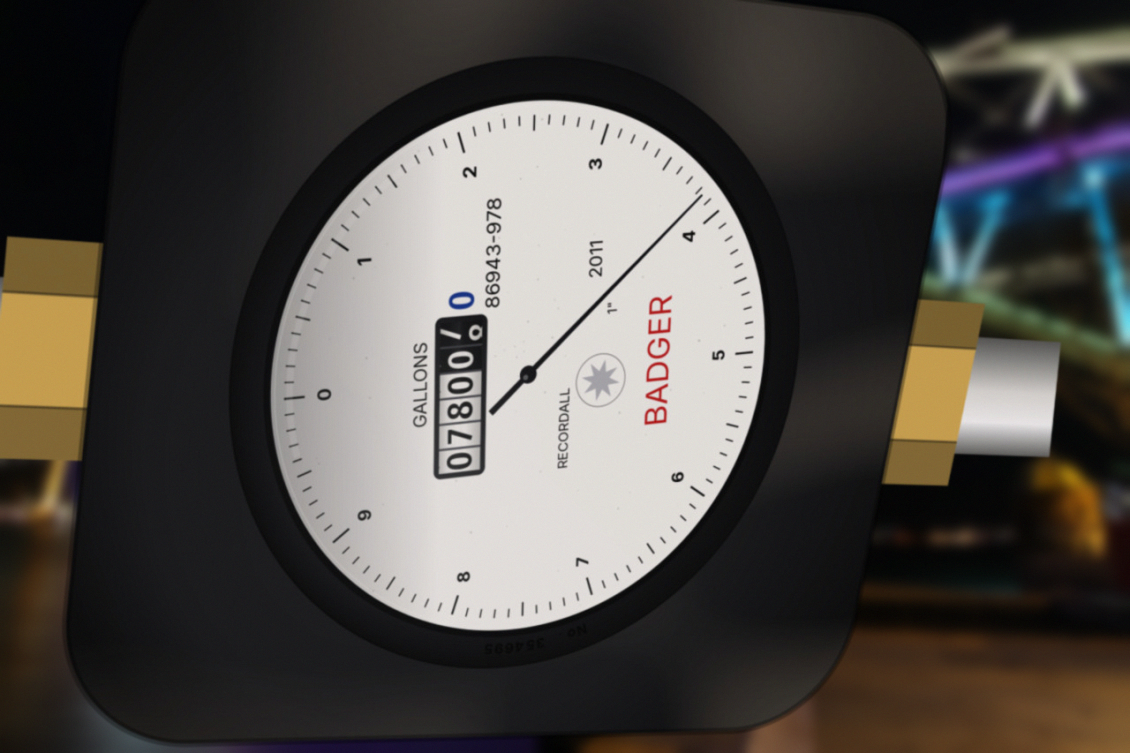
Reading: 780073.8
